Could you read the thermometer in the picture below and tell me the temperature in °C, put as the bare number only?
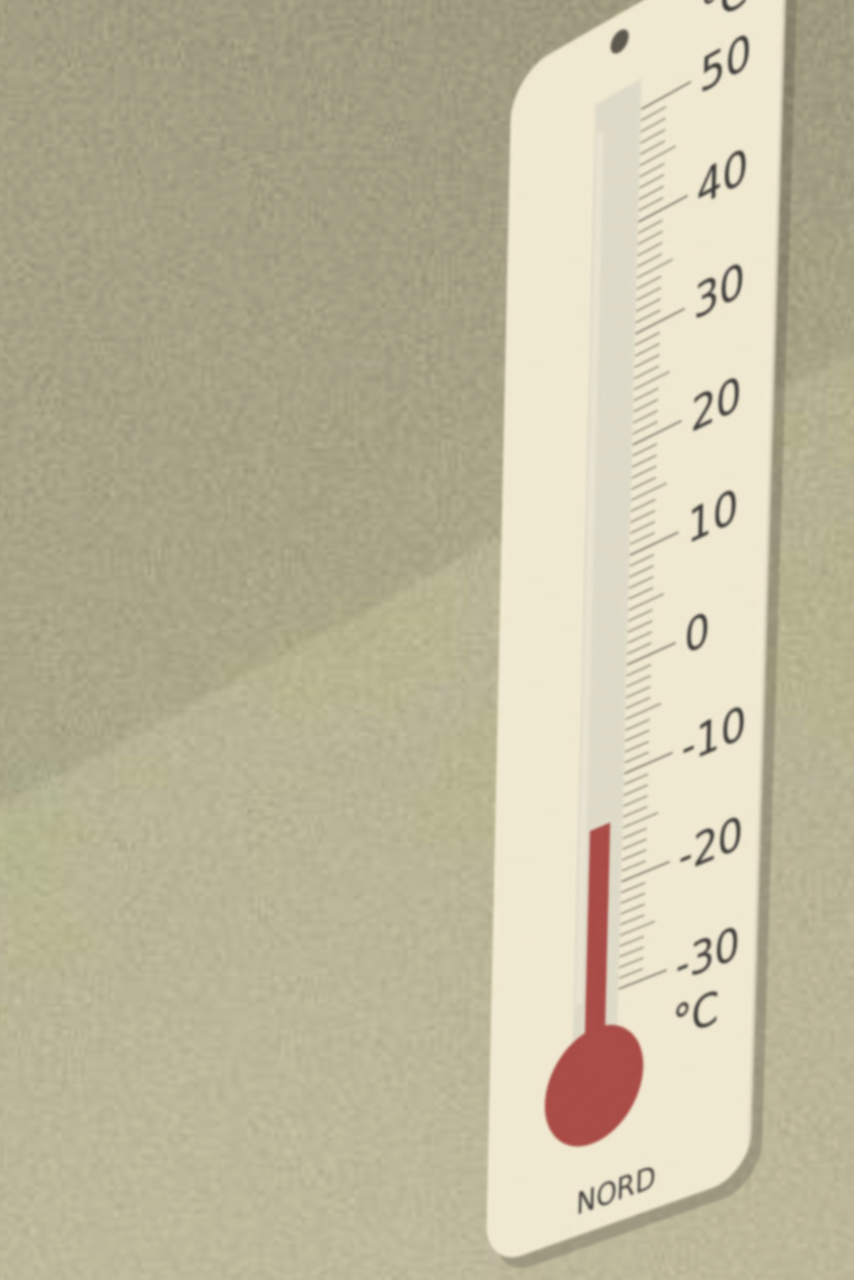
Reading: -14
